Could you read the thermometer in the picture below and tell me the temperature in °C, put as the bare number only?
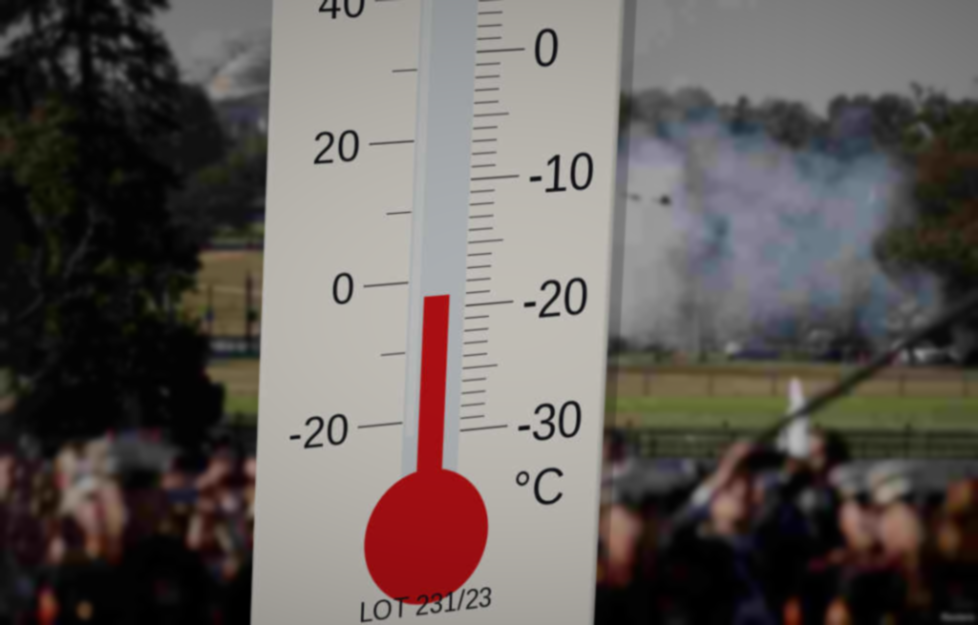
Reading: -19
